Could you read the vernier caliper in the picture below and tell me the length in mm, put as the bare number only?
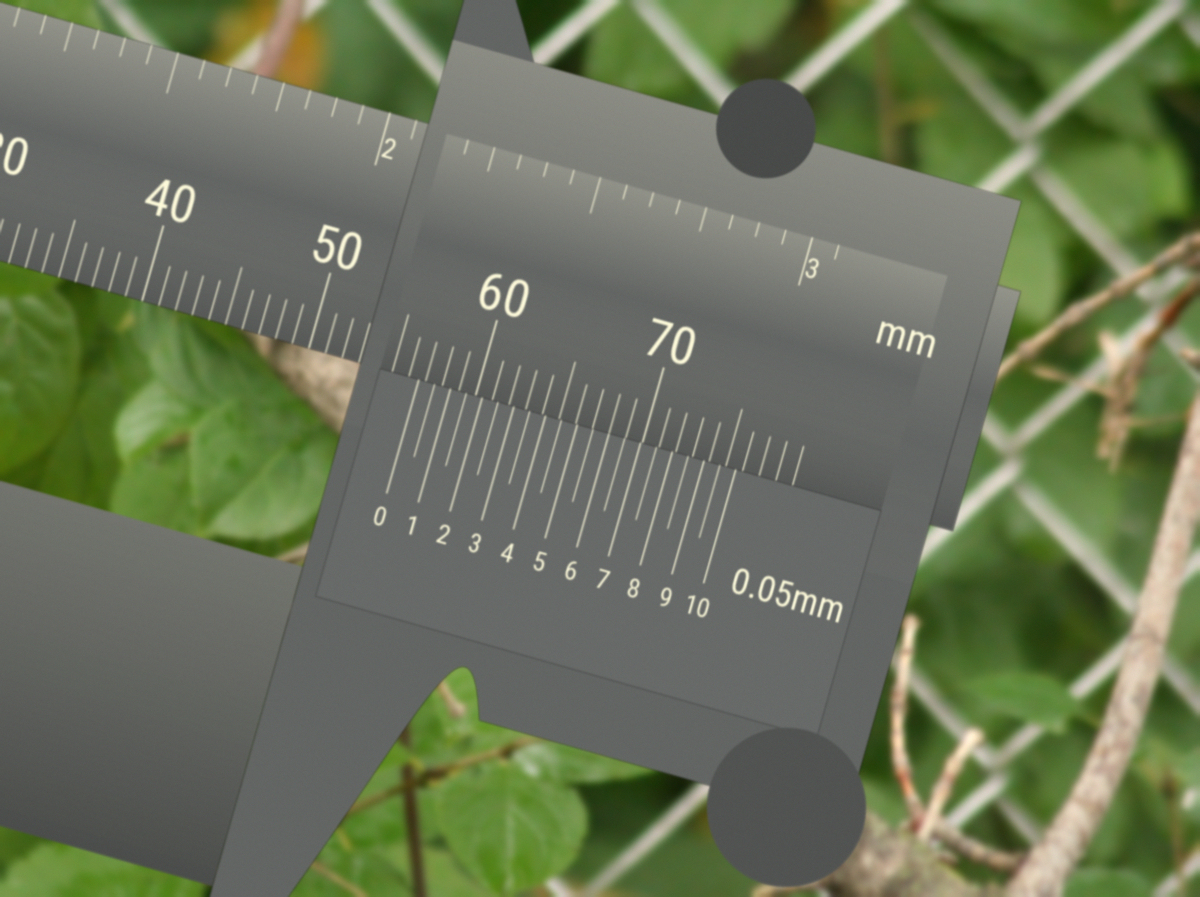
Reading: 56.6
